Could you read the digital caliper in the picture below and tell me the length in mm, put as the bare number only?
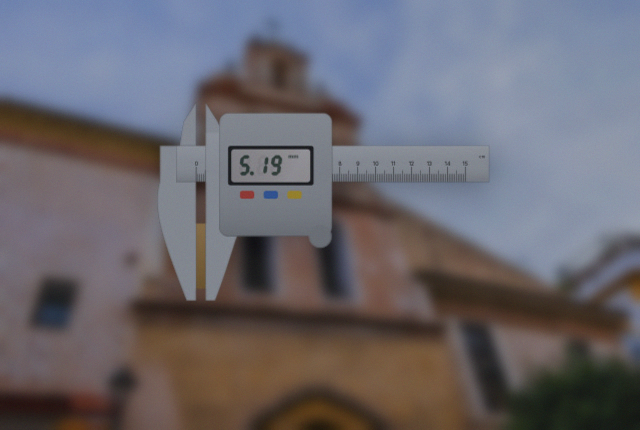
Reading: 5.19
